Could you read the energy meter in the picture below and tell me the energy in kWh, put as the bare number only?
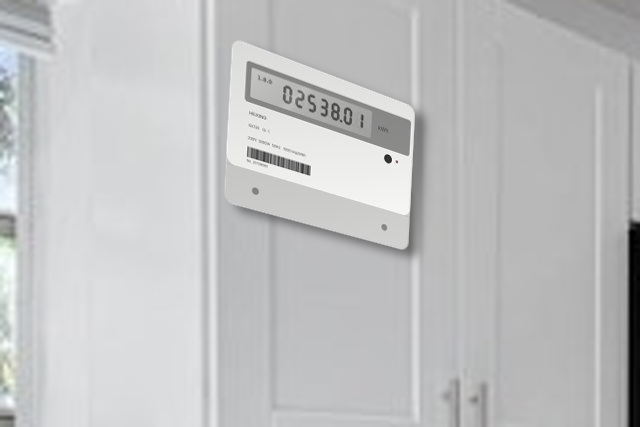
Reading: 2538.01
